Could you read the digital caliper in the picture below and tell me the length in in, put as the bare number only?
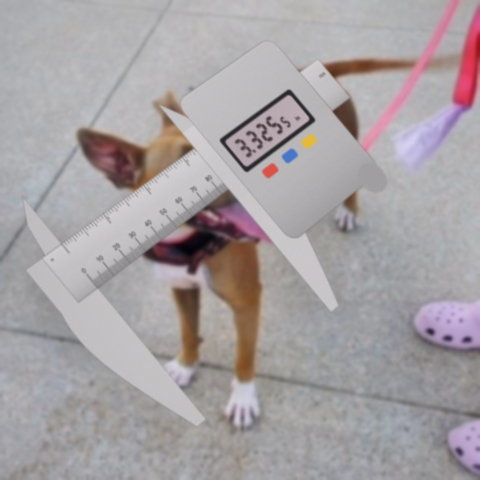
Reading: 3.3255
